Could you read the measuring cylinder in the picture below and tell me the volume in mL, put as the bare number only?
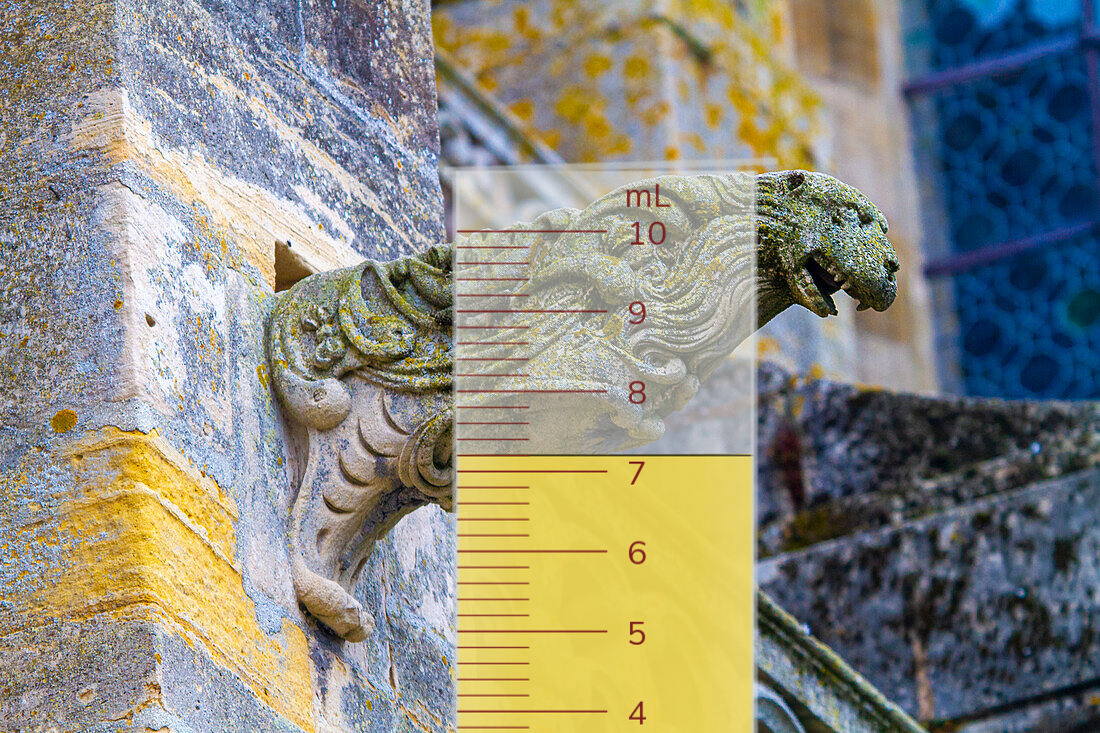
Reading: 7.2
